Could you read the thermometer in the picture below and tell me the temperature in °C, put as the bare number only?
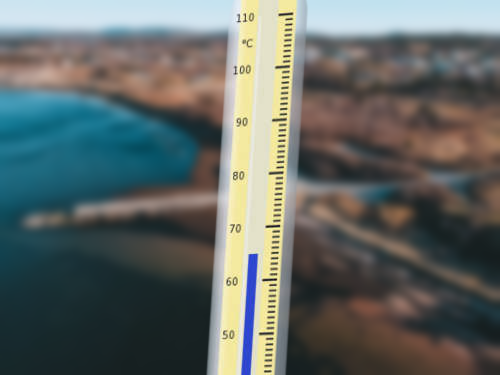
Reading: 65
